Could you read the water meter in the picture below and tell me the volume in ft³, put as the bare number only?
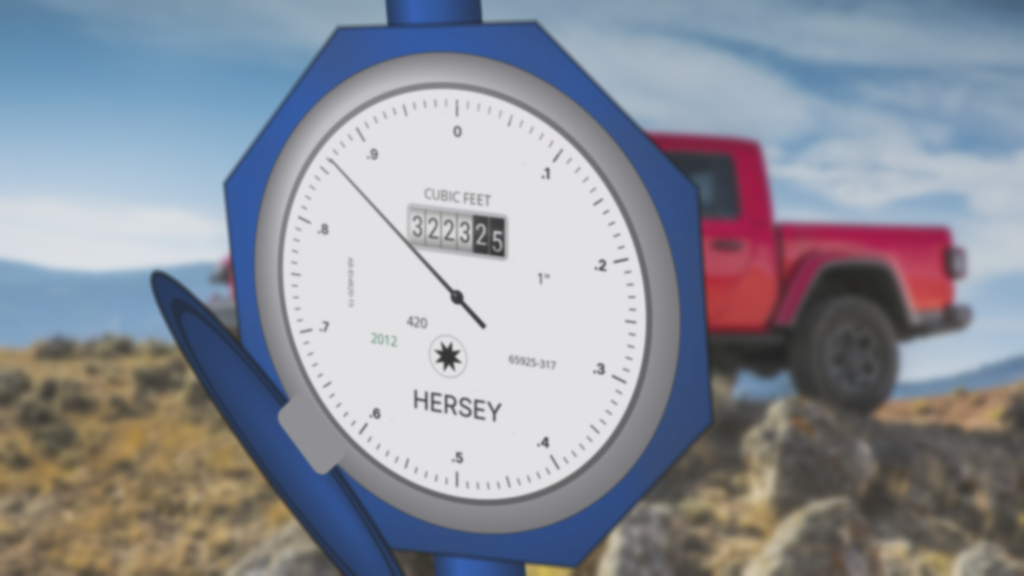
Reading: 322324.86
